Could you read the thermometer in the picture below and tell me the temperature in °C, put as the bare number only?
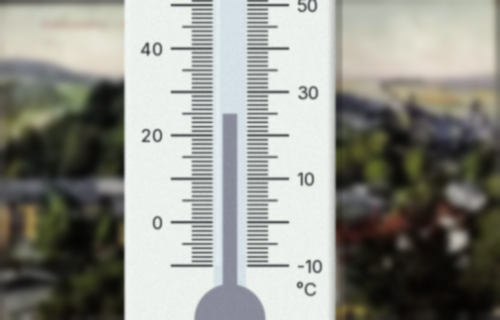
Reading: 25
